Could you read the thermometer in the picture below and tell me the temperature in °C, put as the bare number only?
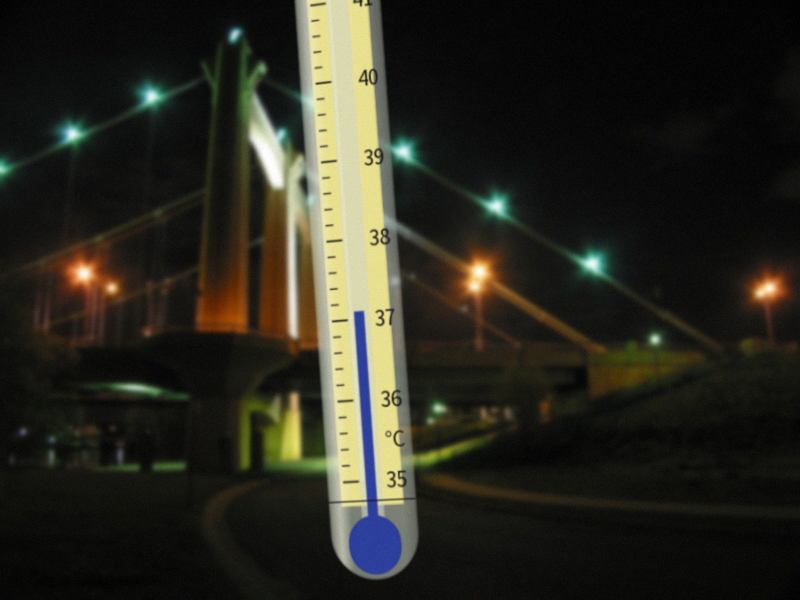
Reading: 37.1
